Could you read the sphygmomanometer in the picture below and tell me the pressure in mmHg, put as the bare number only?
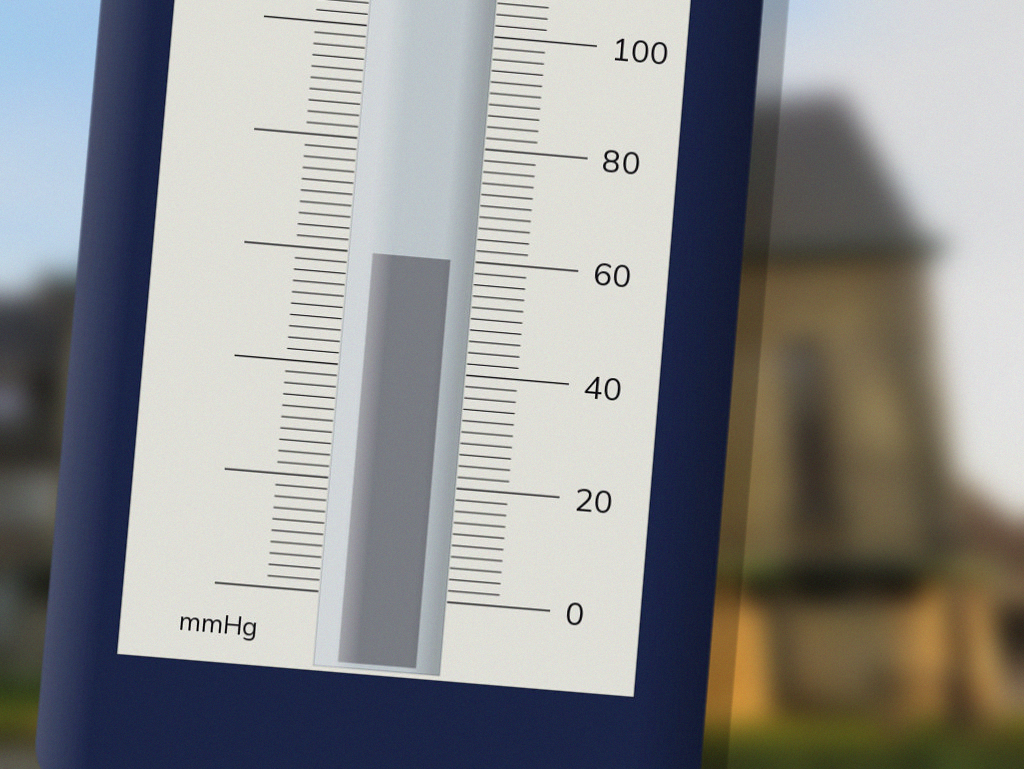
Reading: 60
